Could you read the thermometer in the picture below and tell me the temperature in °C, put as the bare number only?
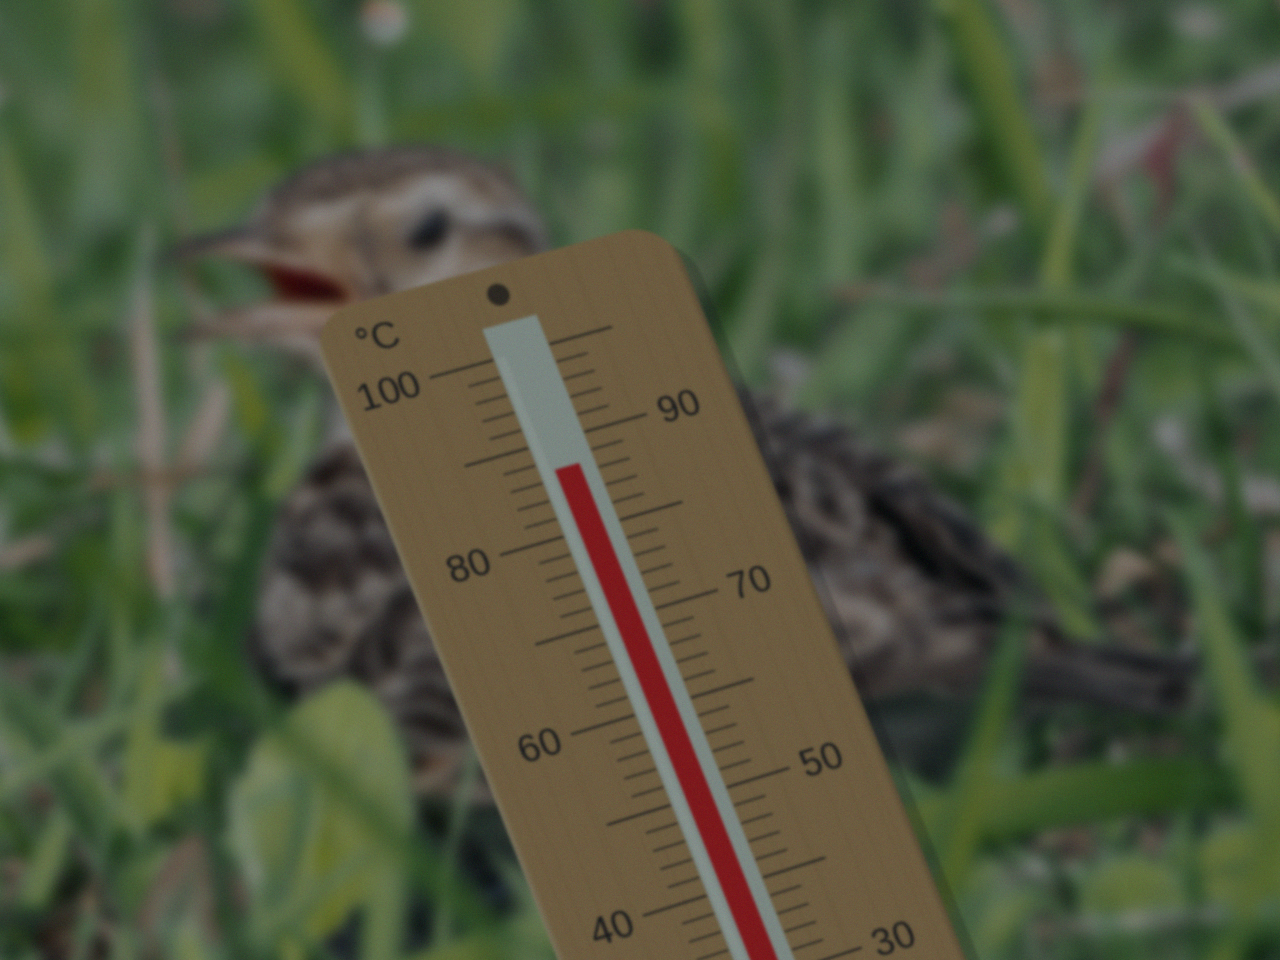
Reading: 87
